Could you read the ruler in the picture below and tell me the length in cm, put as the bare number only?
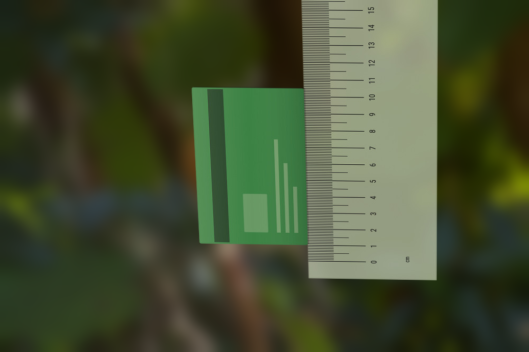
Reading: 9.5
